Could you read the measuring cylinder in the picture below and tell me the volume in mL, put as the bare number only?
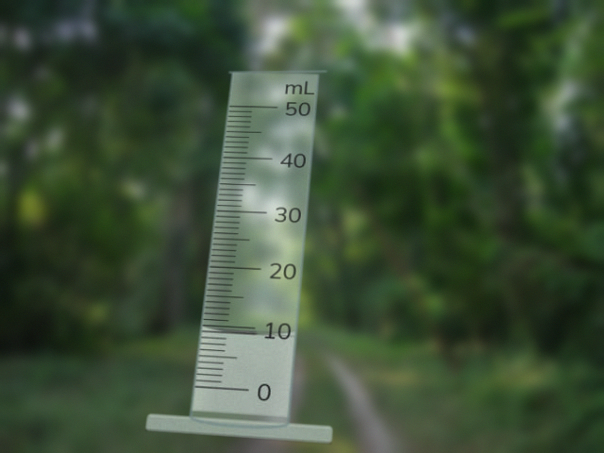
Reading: 9
